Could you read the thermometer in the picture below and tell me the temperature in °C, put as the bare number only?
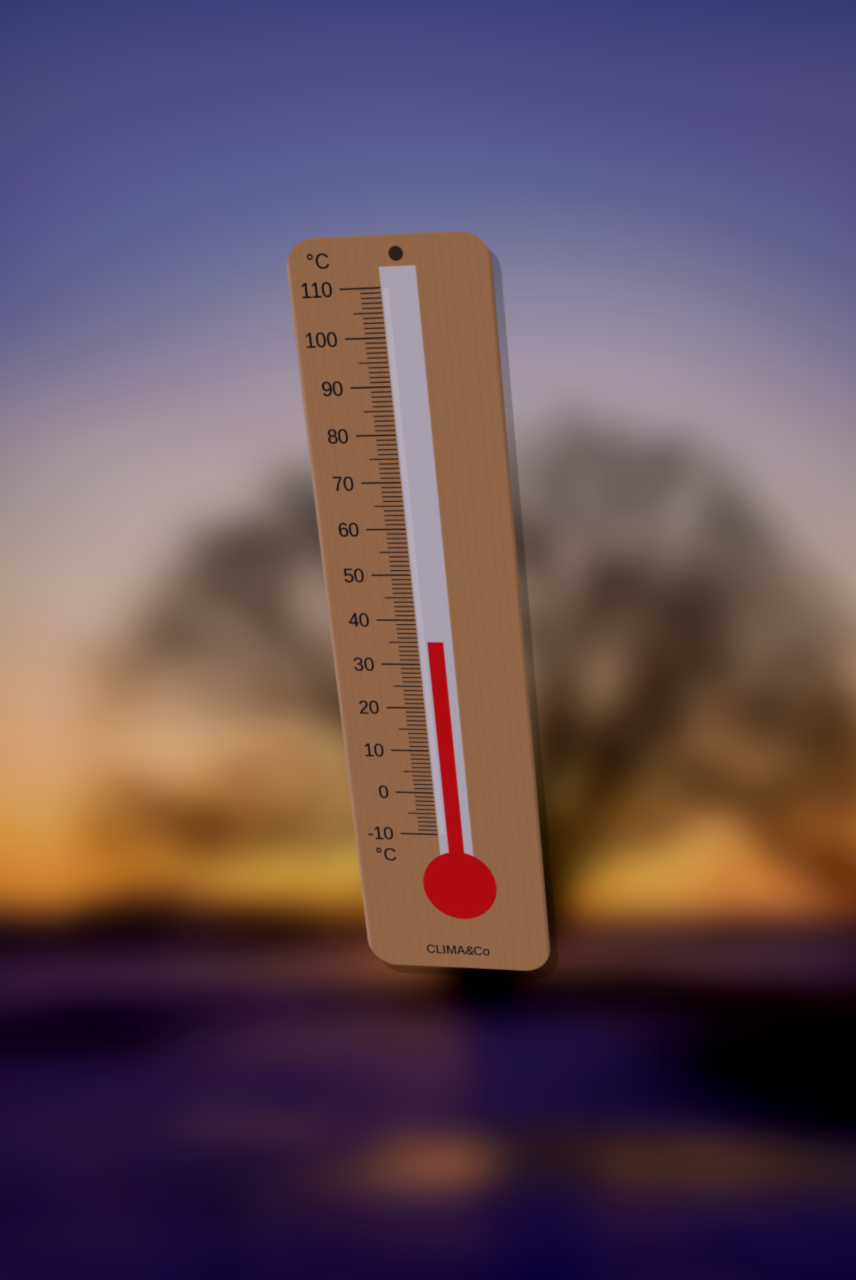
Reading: 35
